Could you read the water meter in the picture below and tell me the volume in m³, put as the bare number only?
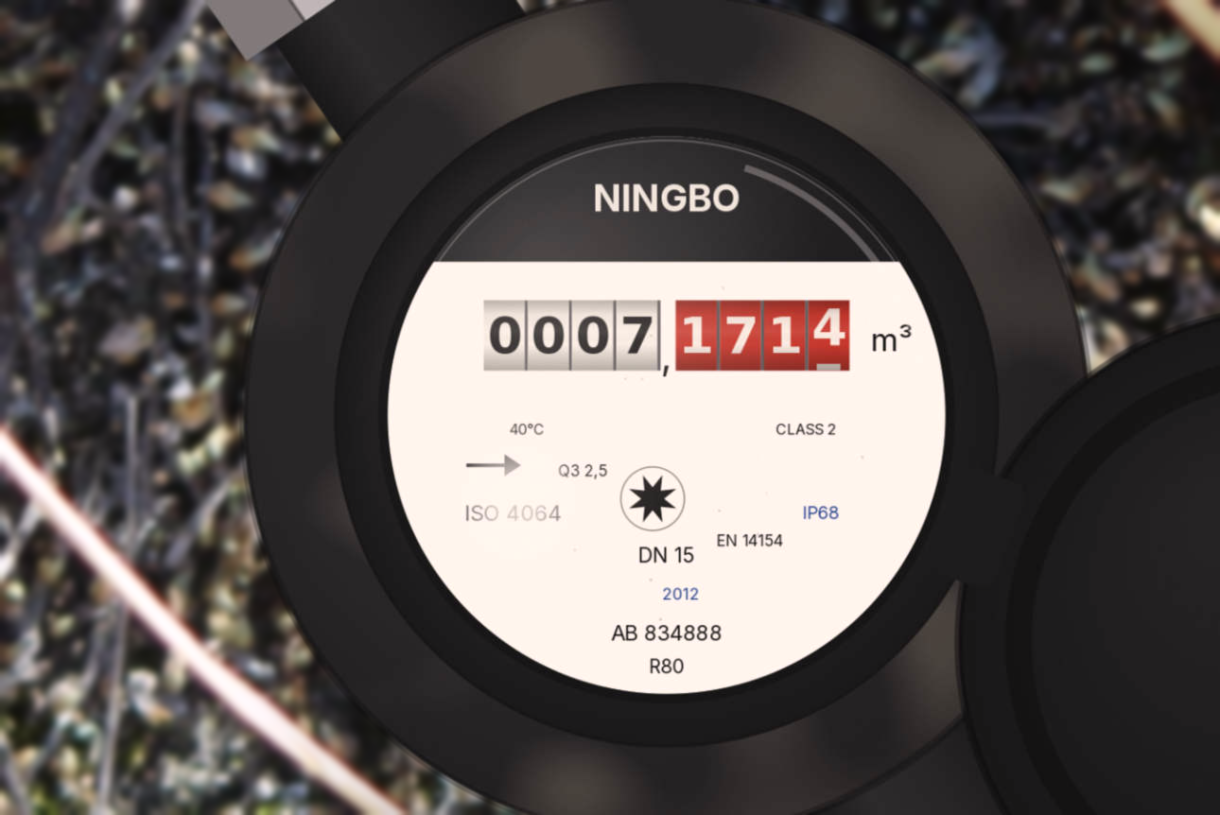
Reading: 7.1714
